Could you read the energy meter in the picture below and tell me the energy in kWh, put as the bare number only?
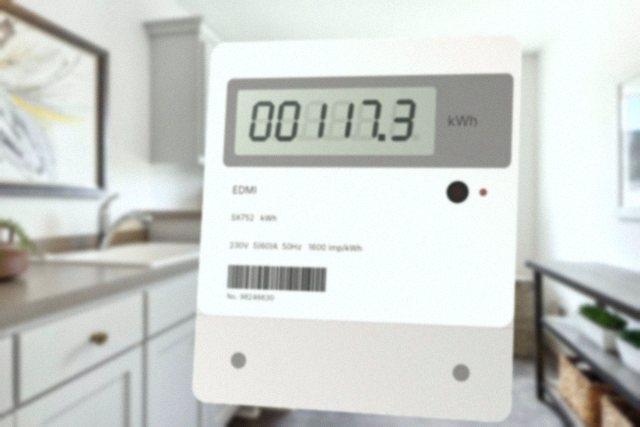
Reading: 117.3
